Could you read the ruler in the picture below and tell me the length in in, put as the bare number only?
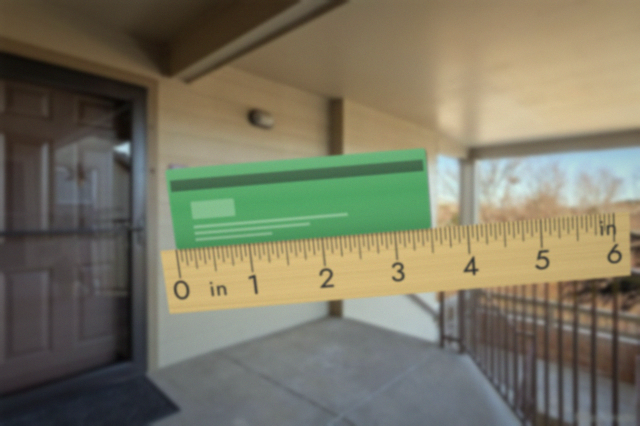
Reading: 3.5
